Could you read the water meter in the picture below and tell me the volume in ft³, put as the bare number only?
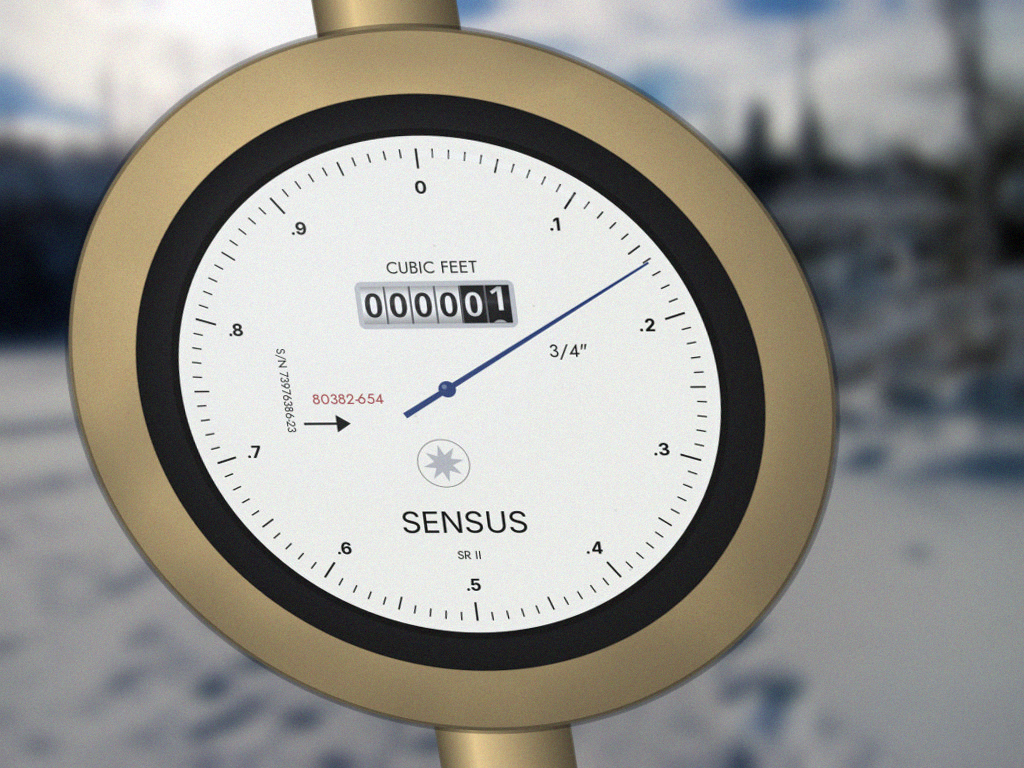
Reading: 1.16
